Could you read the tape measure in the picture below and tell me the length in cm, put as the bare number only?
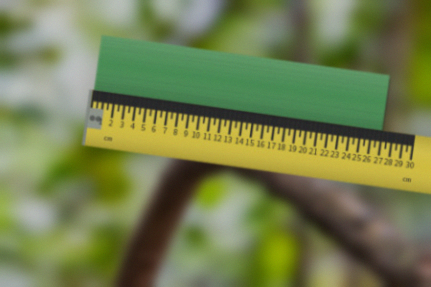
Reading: 27
